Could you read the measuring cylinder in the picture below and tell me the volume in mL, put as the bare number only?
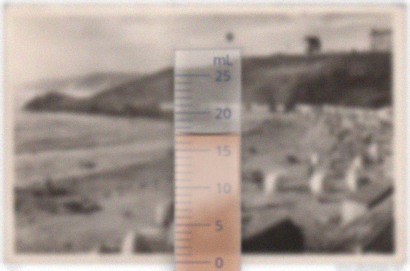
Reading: 17
